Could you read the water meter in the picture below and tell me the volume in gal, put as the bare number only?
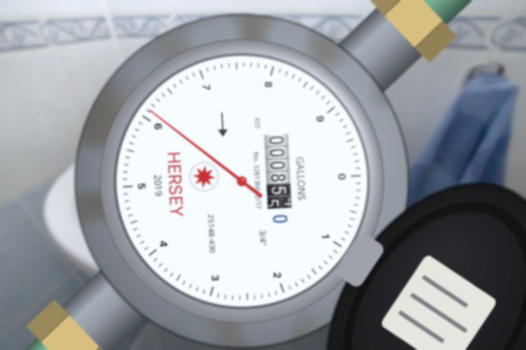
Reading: 8546.1
